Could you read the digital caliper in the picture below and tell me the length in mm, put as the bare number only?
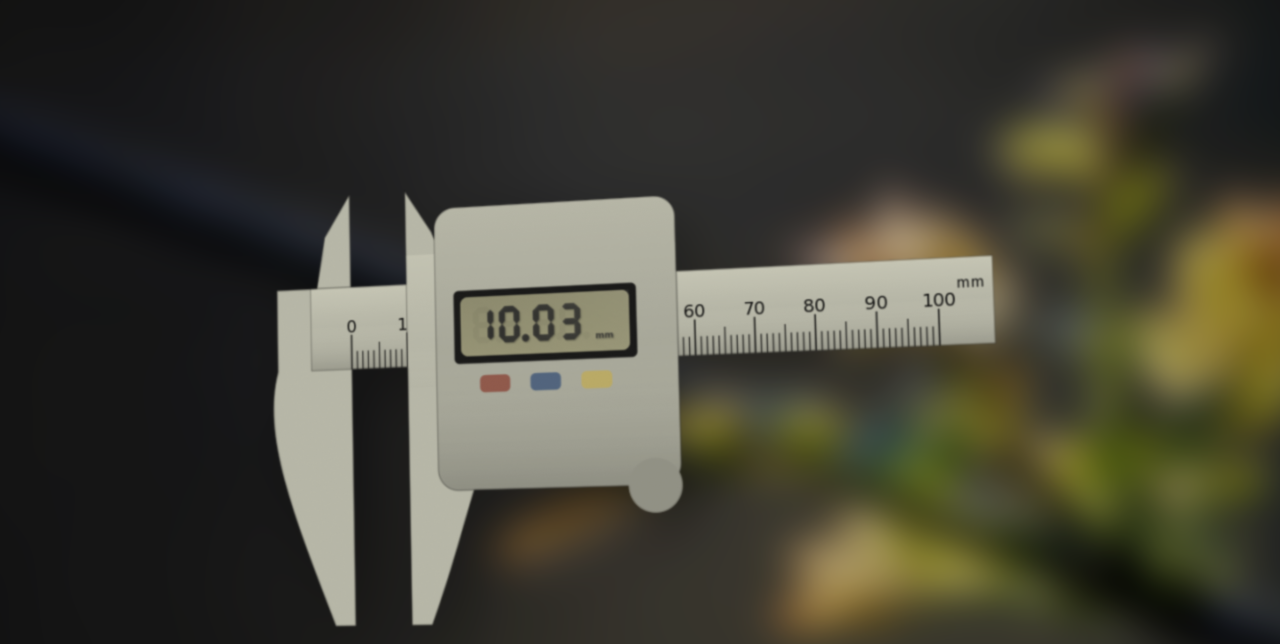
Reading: 10.03
